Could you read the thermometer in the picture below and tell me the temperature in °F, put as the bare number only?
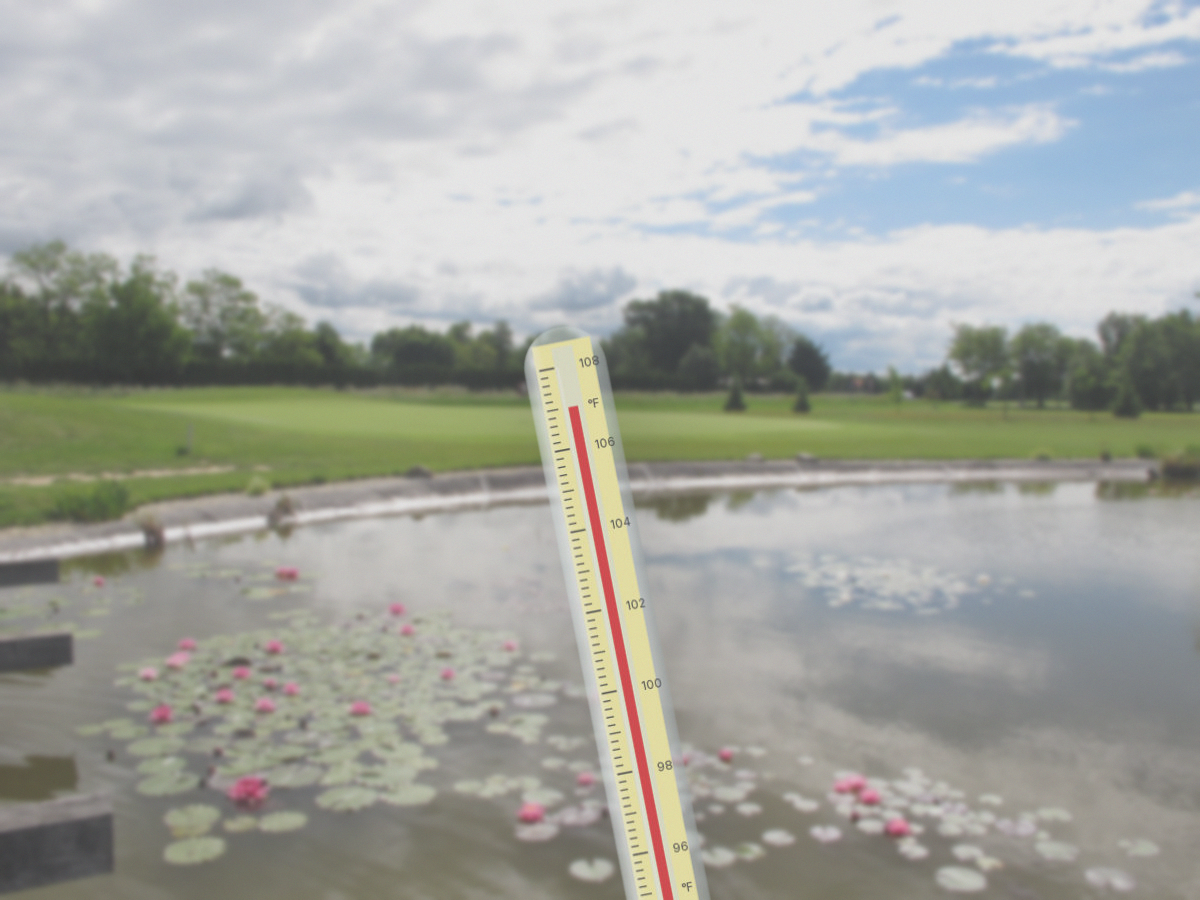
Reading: 107
